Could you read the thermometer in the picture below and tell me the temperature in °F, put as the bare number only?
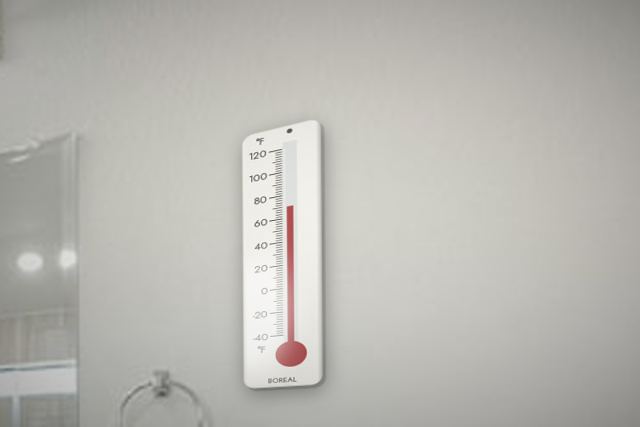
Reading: 70
